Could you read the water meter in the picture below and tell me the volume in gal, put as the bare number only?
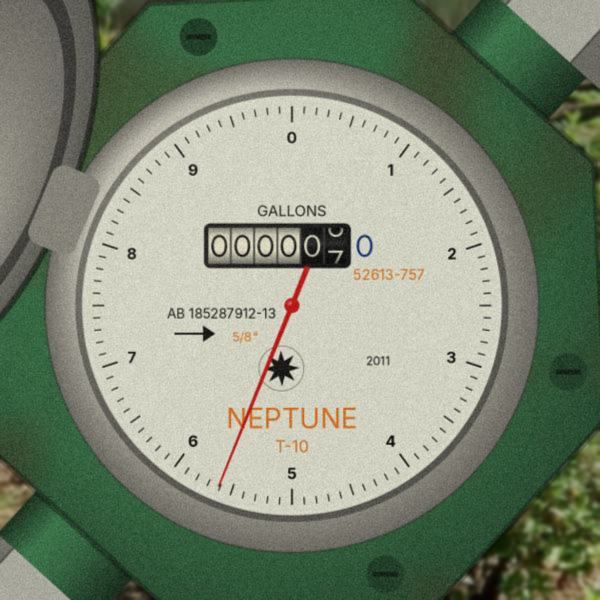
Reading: 65.6
